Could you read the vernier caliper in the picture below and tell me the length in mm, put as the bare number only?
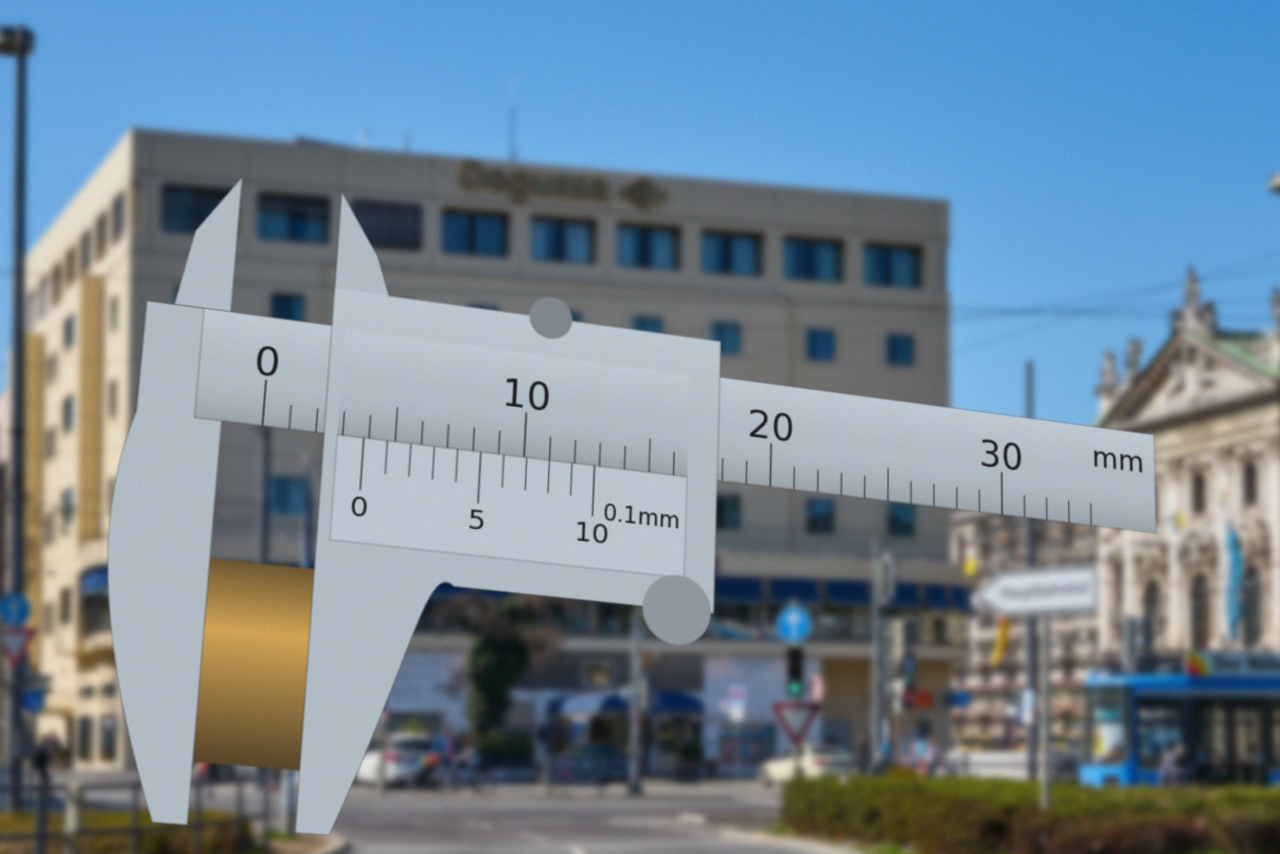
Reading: 3.8
